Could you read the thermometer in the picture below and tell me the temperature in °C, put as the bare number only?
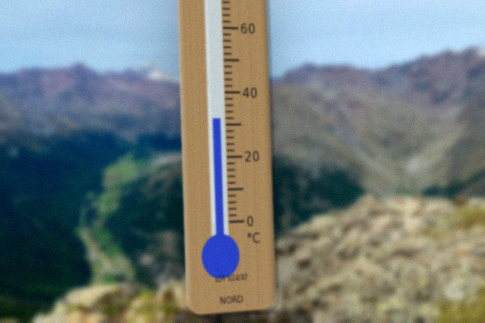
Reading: 32
